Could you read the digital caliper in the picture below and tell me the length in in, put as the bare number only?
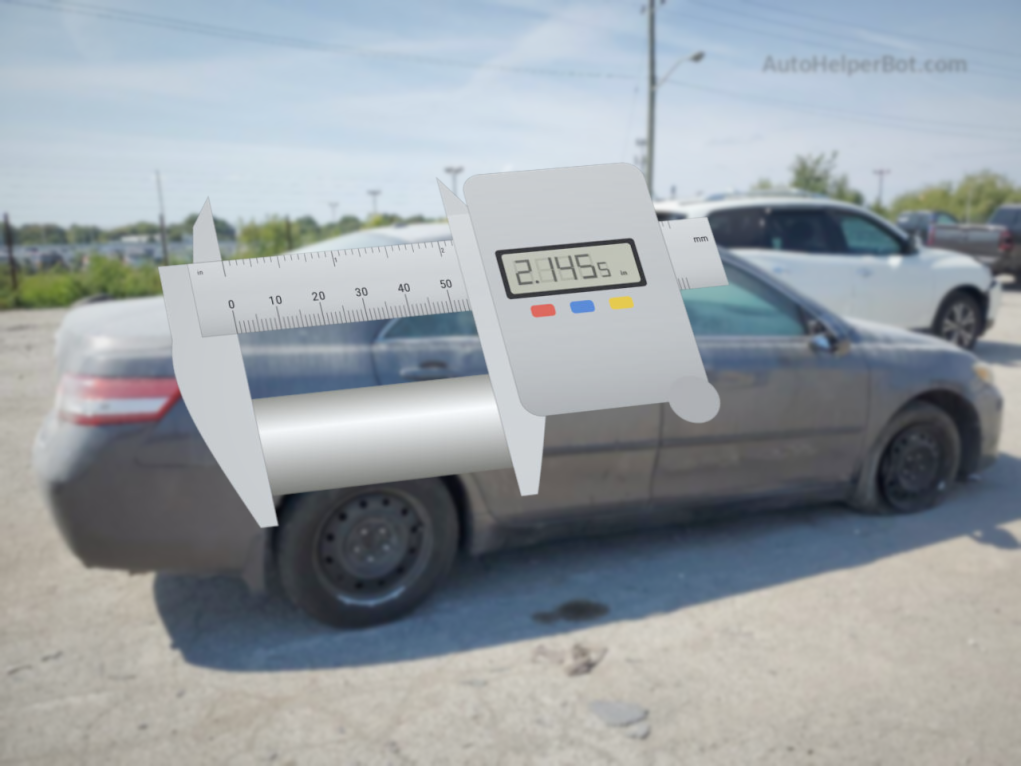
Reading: 2.1455
